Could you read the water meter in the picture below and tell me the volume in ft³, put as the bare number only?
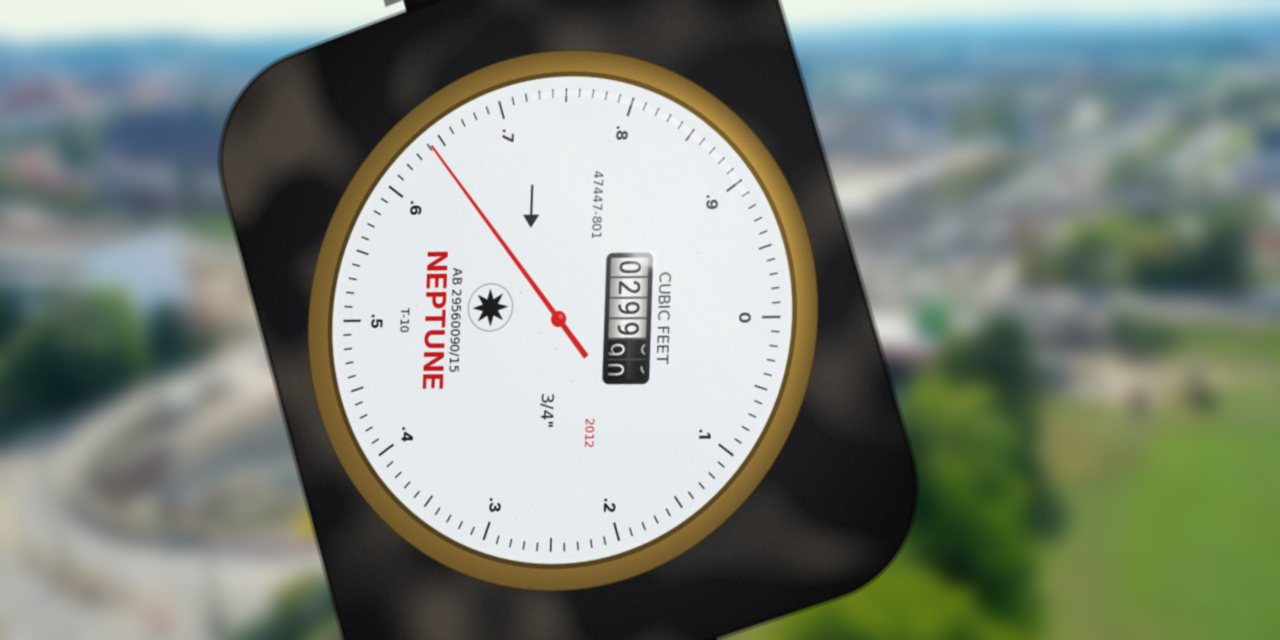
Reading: 29989.64
